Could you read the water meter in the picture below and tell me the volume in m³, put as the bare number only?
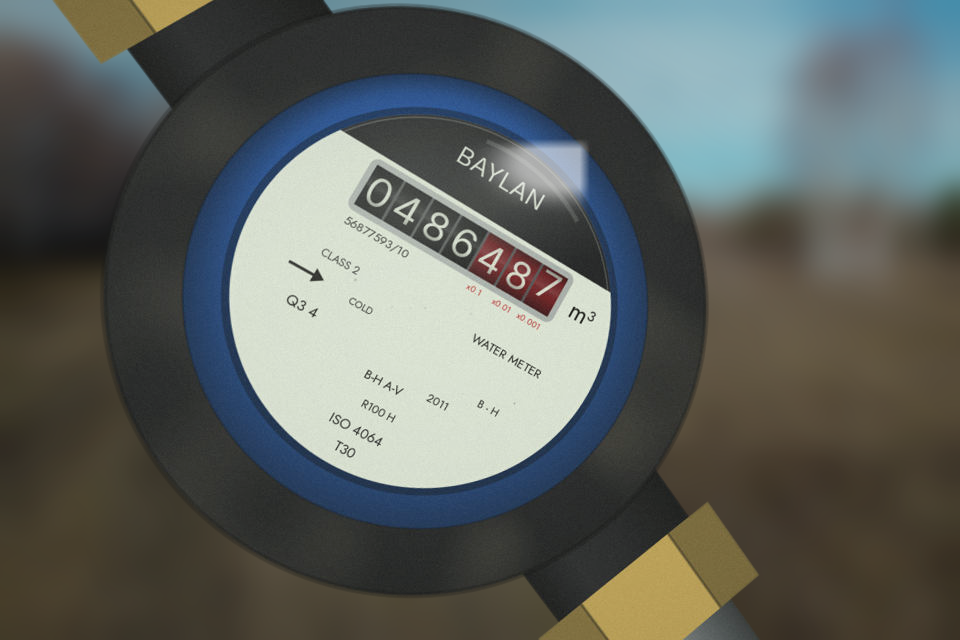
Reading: 486.487
